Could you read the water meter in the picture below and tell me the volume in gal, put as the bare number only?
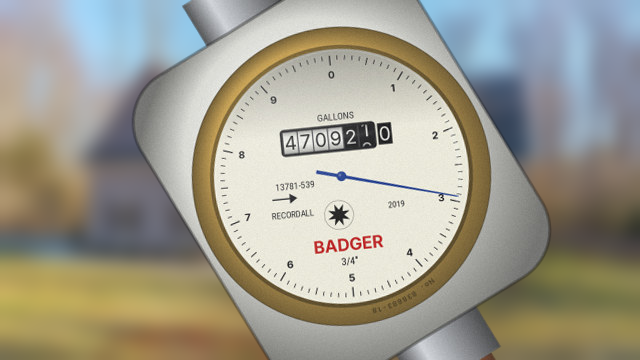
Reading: 4709212.9
